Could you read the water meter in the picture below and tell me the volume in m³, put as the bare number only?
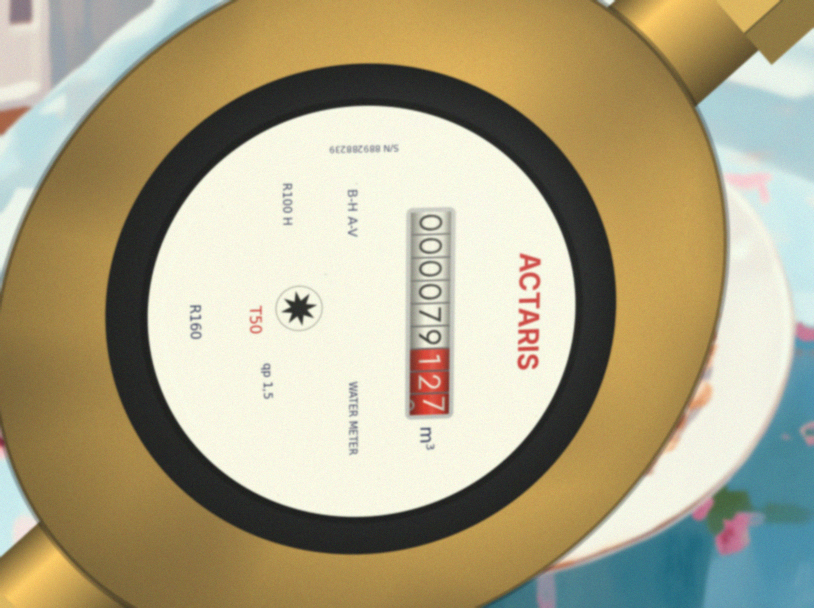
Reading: 79.127
